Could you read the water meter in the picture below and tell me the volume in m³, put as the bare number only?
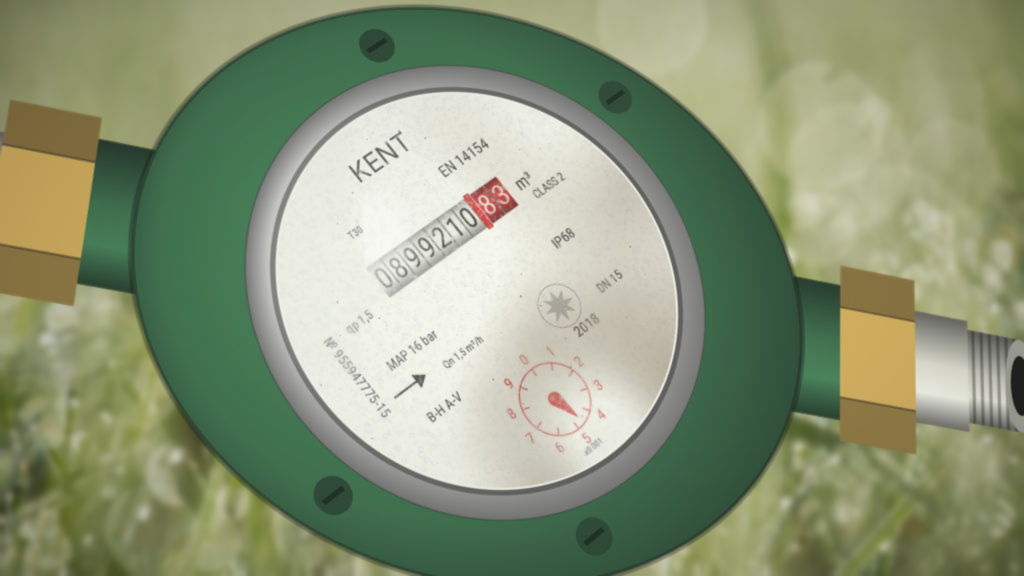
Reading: 899210.834
